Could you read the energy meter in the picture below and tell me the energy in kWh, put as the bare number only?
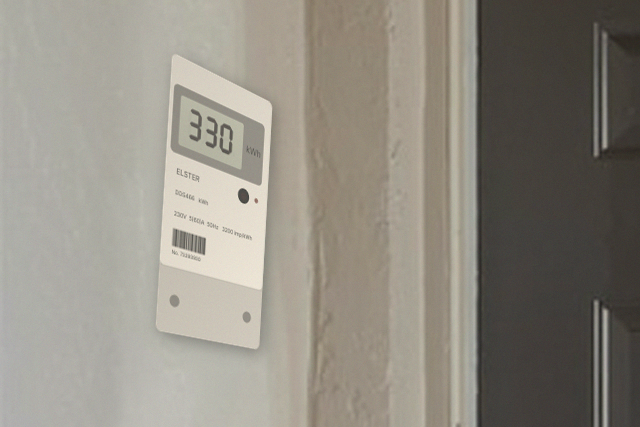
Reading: 330
